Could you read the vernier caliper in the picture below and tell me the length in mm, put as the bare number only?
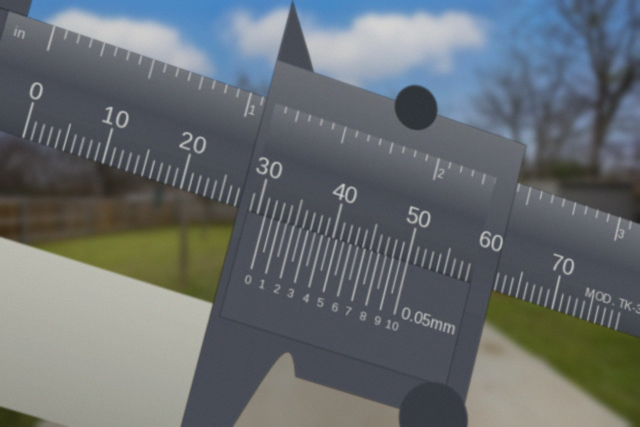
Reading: 31.0
